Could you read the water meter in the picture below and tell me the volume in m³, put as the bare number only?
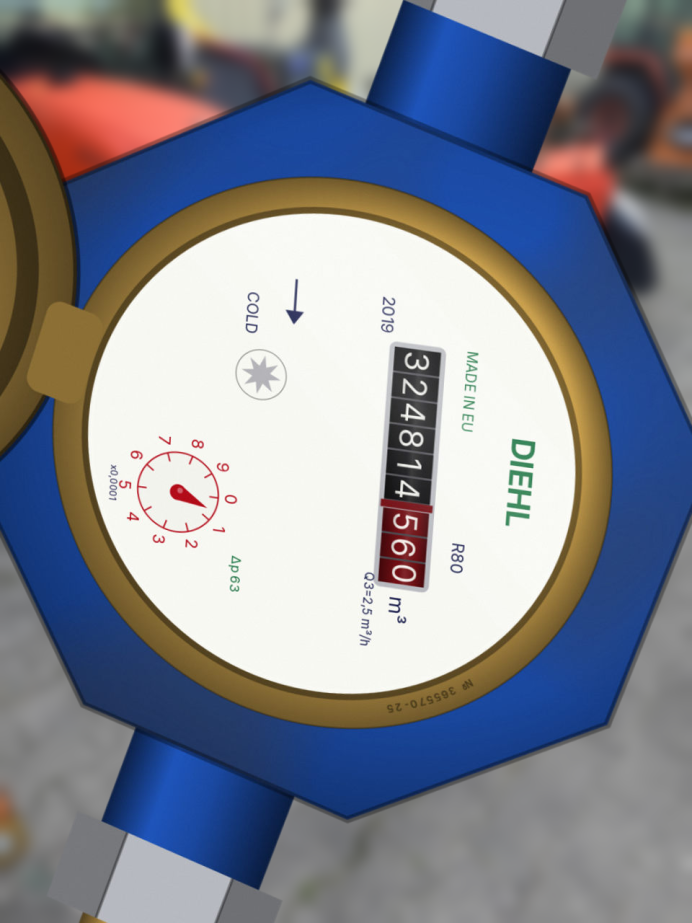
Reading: 324814.5600
